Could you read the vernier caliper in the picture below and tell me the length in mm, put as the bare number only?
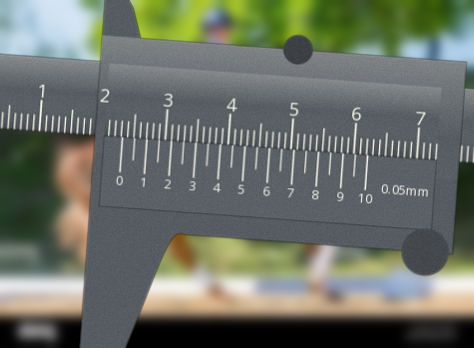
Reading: 23.2
